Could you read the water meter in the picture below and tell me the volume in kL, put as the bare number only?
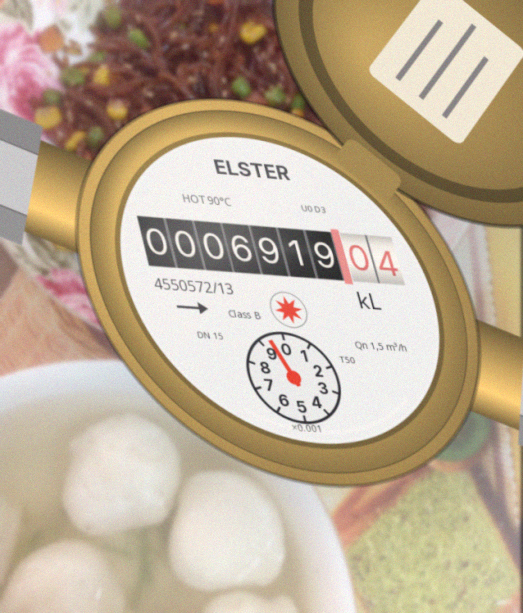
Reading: 6919.039
